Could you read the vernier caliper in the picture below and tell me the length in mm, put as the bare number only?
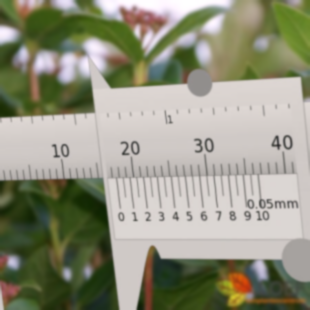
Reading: 17.6
